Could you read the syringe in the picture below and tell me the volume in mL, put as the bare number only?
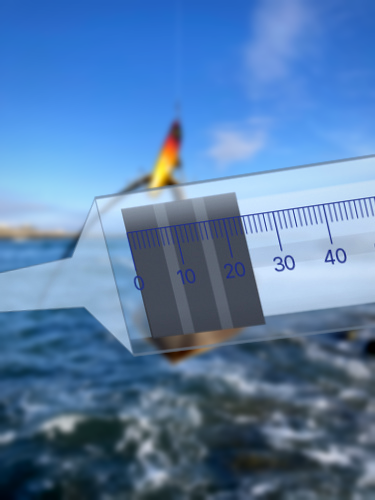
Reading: 0
